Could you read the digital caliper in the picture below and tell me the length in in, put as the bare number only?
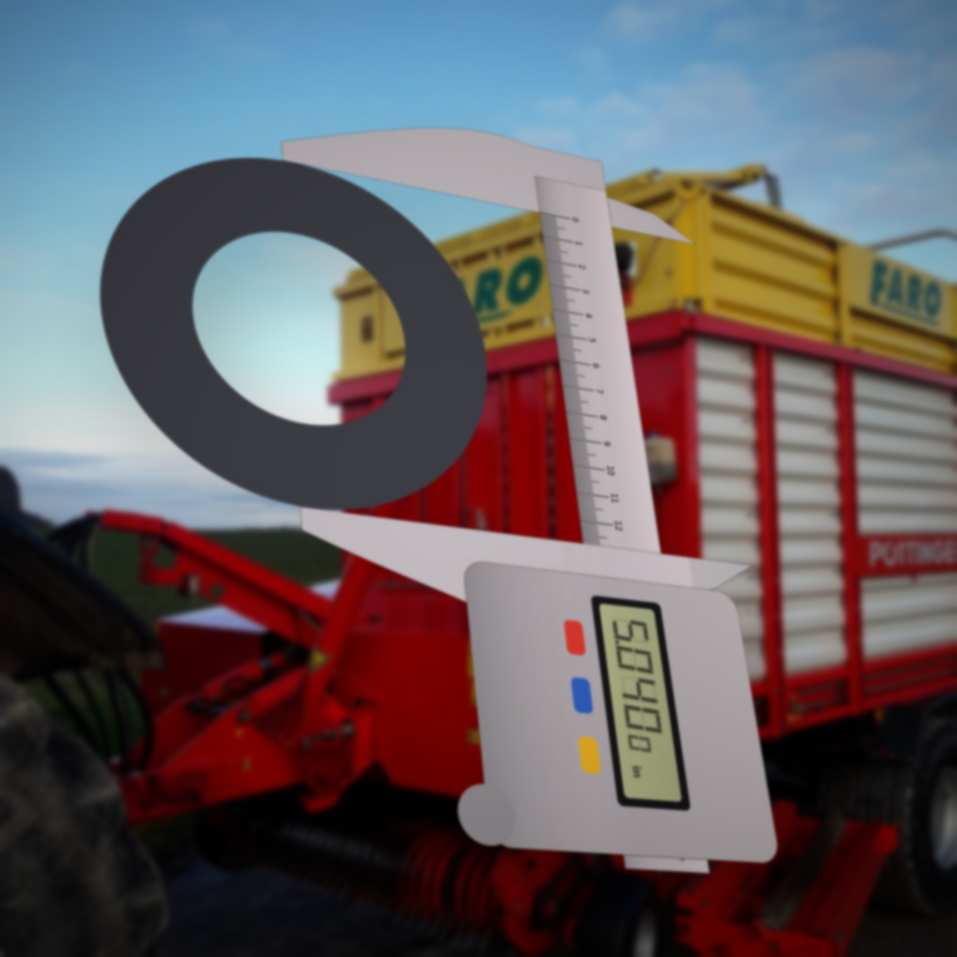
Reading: 5.0400
